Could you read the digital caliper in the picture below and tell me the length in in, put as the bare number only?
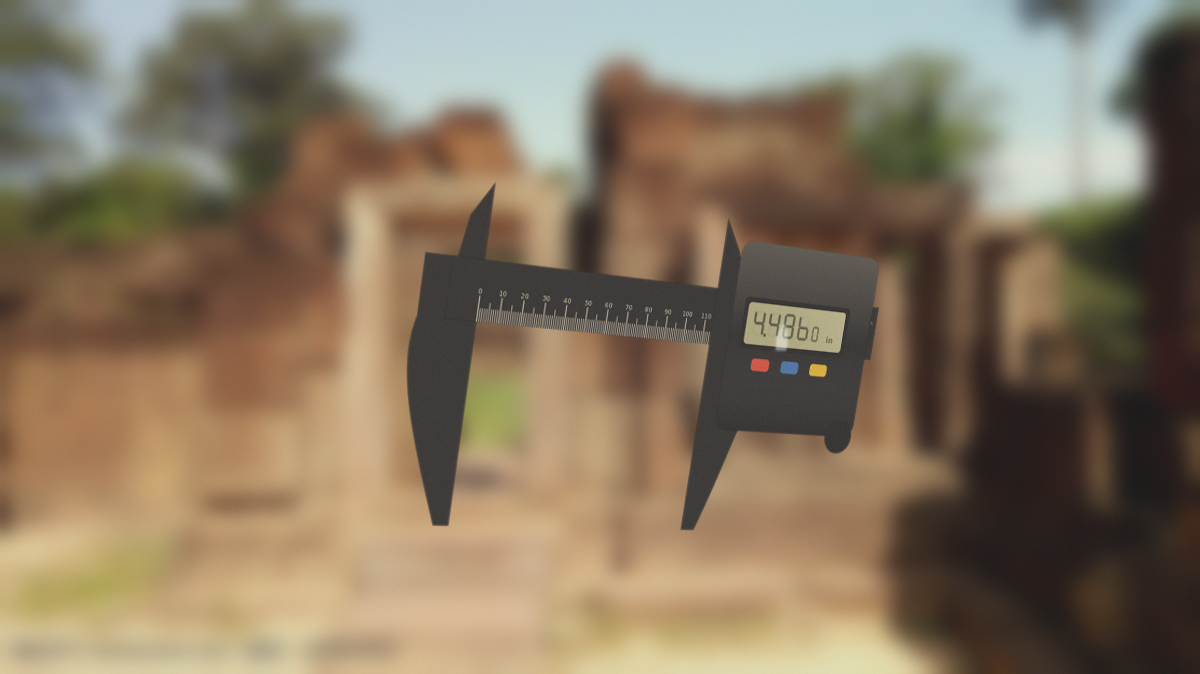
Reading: 4.4860
